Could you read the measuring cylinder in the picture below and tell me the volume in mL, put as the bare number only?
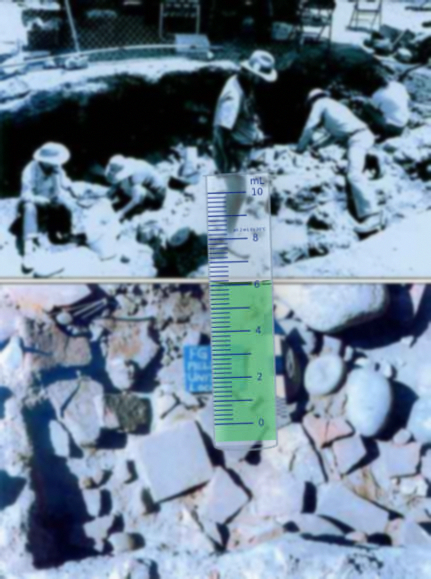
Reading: 6
